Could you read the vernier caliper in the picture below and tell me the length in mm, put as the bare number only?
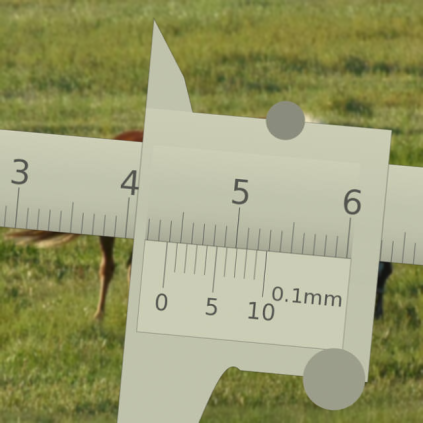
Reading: 43.8
